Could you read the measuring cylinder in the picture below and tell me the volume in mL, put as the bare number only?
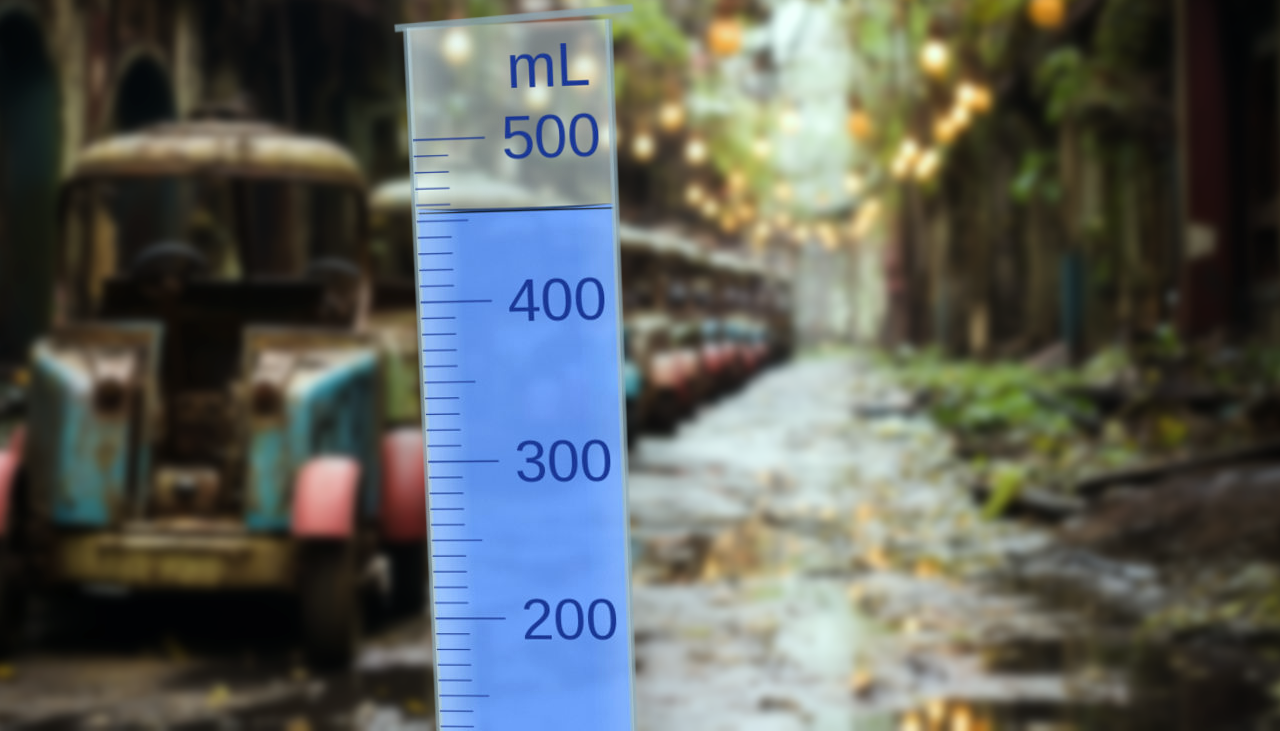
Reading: 455
